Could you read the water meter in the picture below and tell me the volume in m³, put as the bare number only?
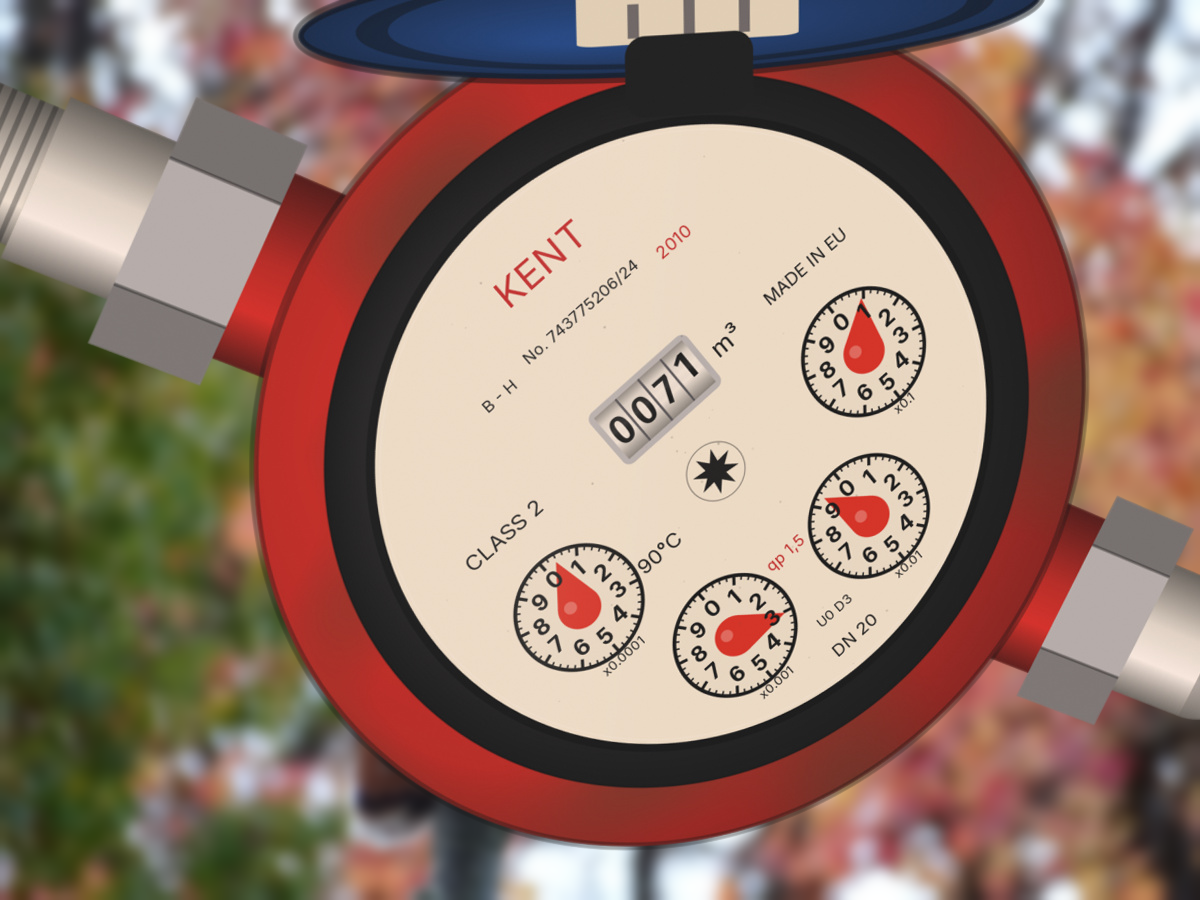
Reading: 71.0930
